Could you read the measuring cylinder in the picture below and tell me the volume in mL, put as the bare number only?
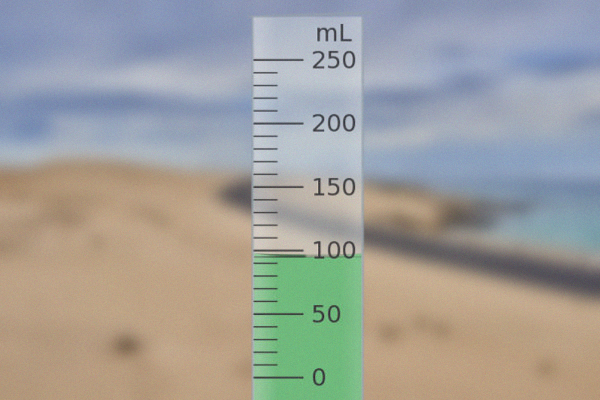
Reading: 95
